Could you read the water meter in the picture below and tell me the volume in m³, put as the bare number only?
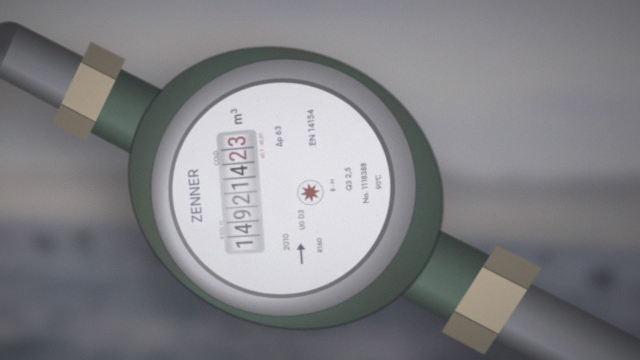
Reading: 149214.23
